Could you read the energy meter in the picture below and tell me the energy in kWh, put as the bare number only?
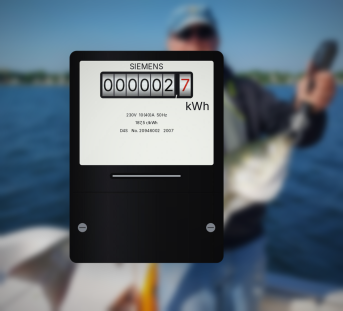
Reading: 2.7
